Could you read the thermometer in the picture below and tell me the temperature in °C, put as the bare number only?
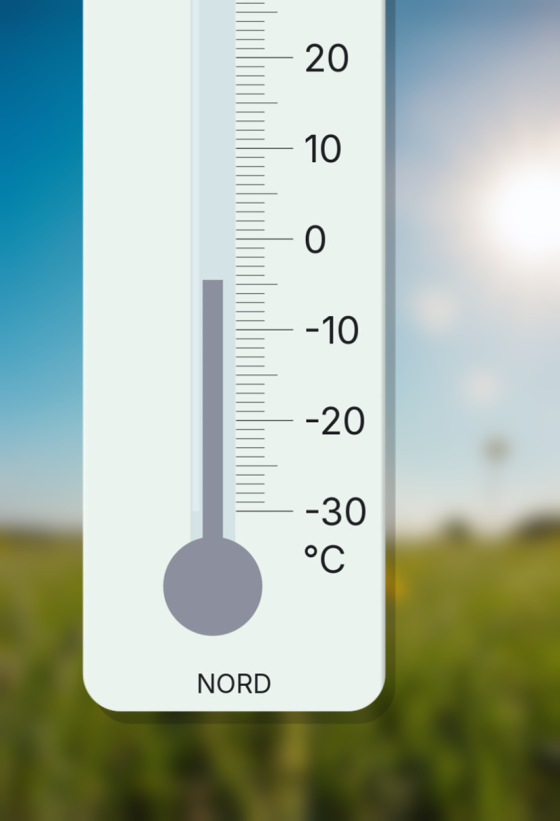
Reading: -4.5
